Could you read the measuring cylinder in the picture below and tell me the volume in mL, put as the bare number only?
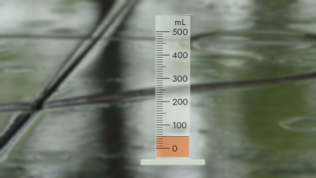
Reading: 50
